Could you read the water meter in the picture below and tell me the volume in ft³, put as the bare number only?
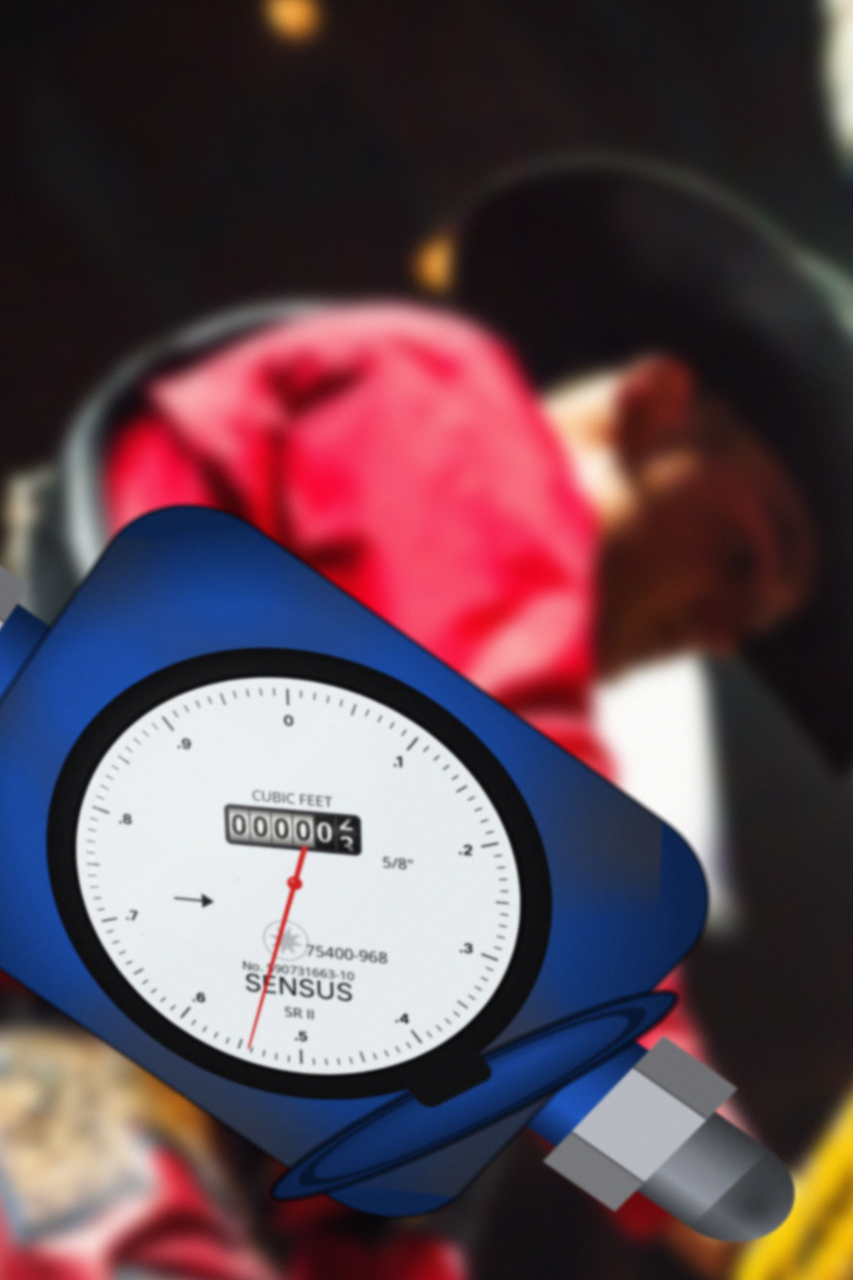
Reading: 2.54
